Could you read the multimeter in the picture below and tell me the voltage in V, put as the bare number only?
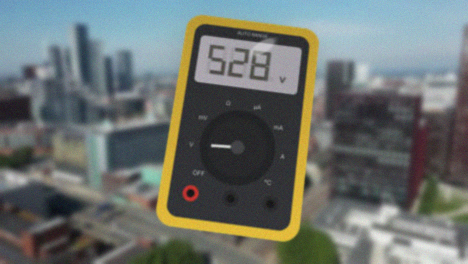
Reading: 528
